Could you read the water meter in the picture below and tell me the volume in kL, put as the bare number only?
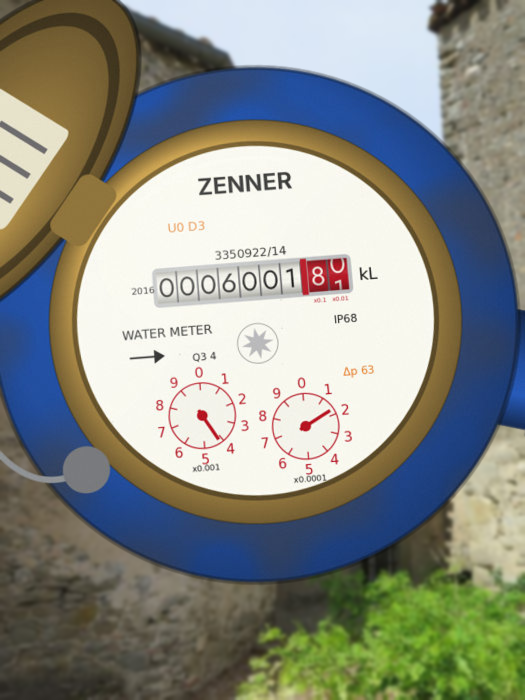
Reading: 6001.8041
